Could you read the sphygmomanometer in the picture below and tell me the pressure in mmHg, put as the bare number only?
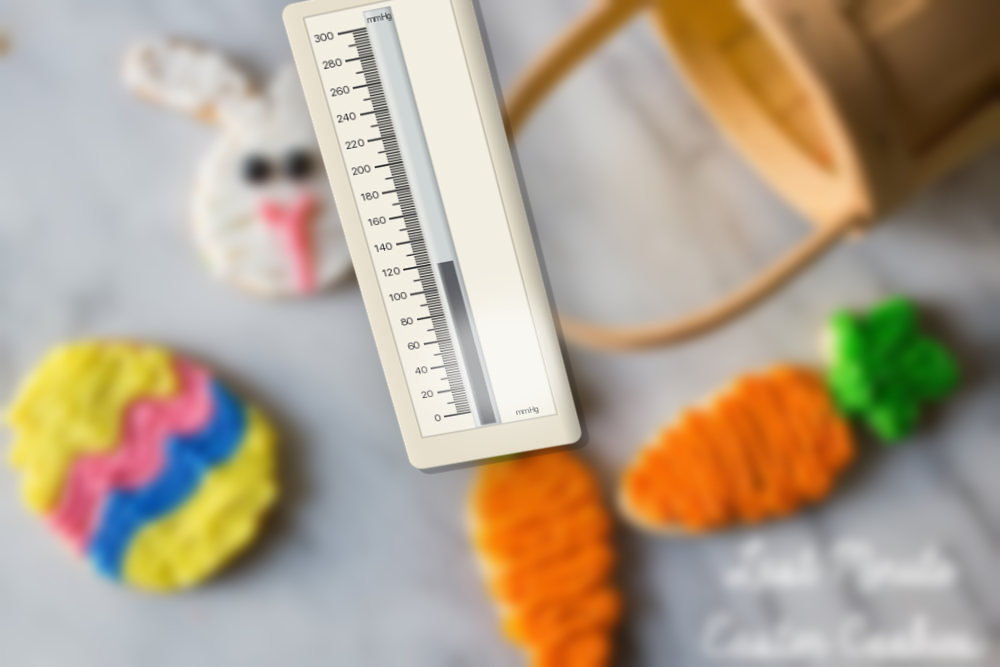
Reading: 120
